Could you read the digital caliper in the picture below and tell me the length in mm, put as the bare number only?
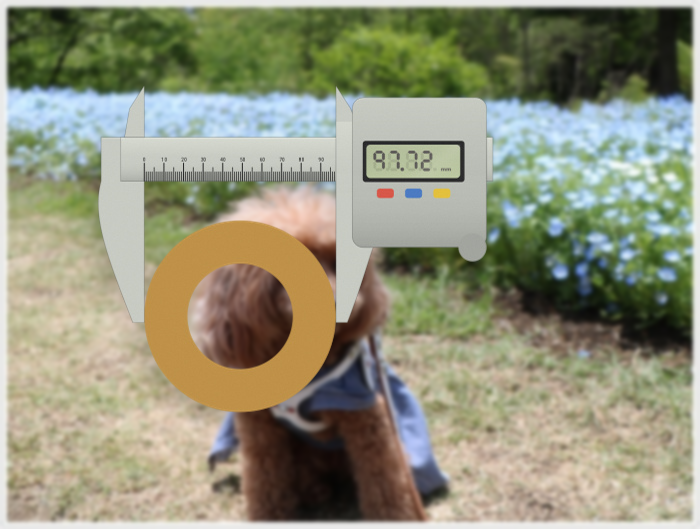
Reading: 97.72
